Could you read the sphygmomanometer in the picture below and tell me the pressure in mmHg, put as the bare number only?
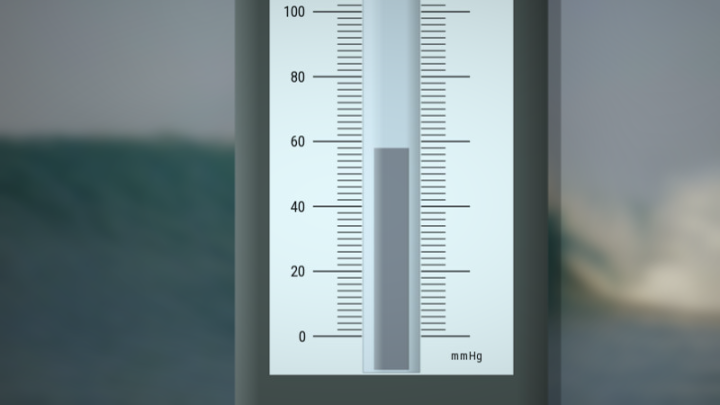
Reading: 58
